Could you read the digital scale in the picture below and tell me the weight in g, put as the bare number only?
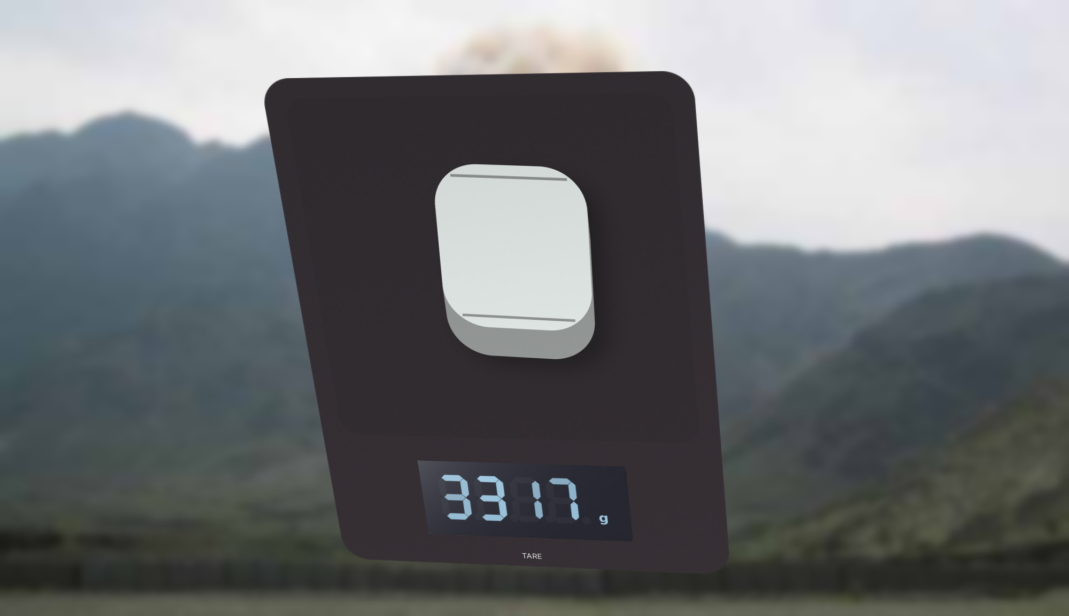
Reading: 3317
